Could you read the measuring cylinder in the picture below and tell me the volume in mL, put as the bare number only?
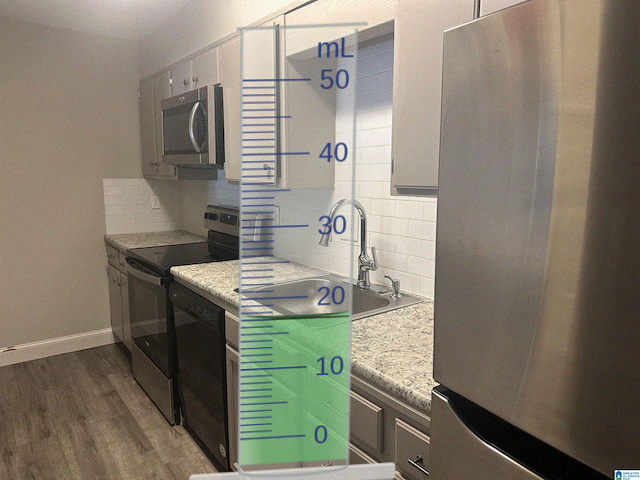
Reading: 17
